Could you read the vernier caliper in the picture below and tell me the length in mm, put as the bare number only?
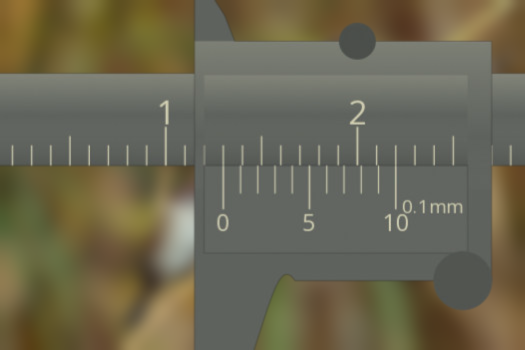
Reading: 13.0
